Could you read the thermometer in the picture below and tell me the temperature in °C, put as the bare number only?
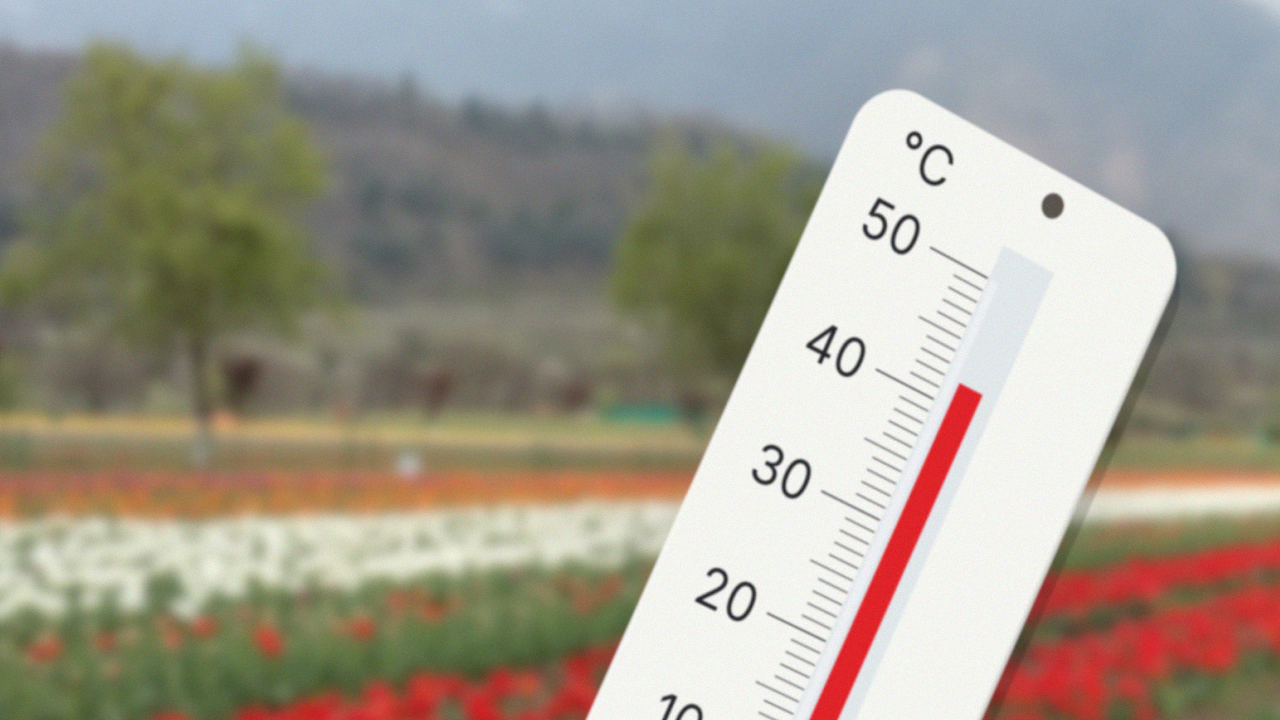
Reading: 42
